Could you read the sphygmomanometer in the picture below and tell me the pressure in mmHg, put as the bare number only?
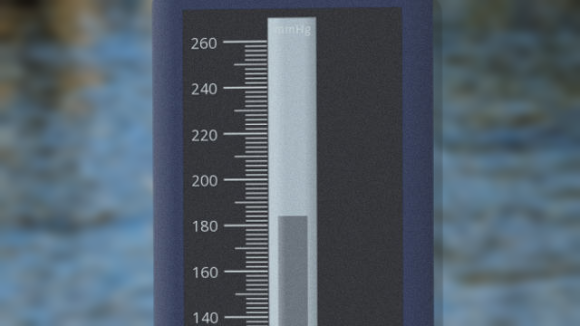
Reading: 184
